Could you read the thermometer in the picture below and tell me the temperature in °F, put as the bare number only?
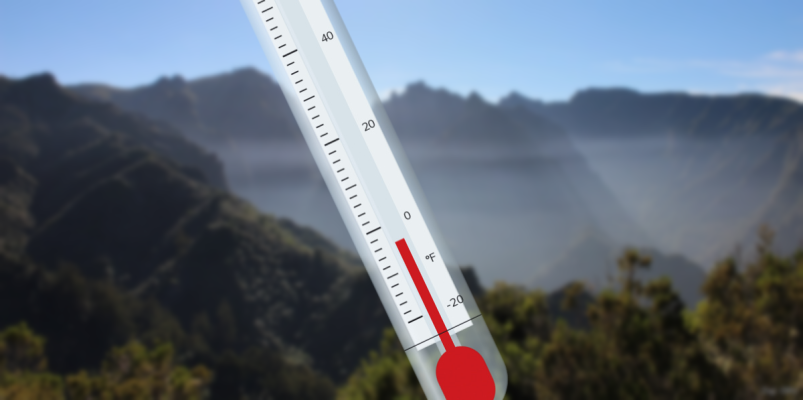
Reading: -4
